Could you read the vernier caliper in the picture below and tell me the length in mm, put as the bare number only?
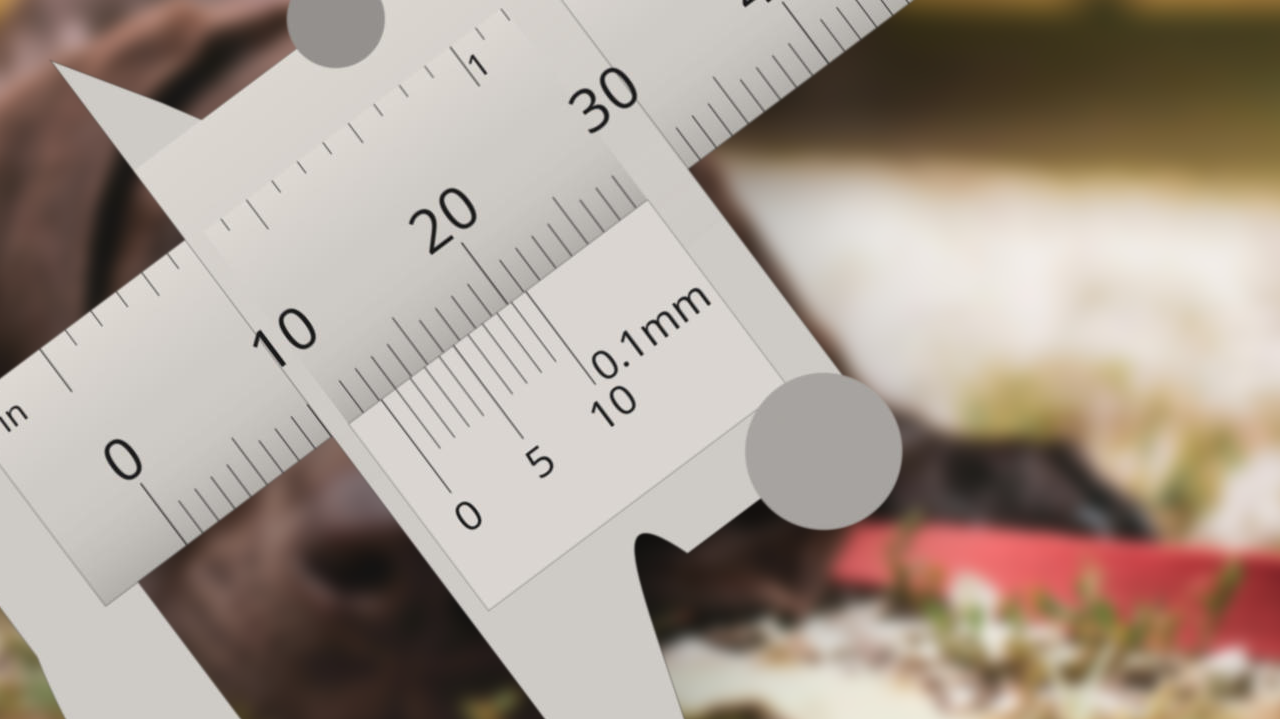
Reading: 12.1
